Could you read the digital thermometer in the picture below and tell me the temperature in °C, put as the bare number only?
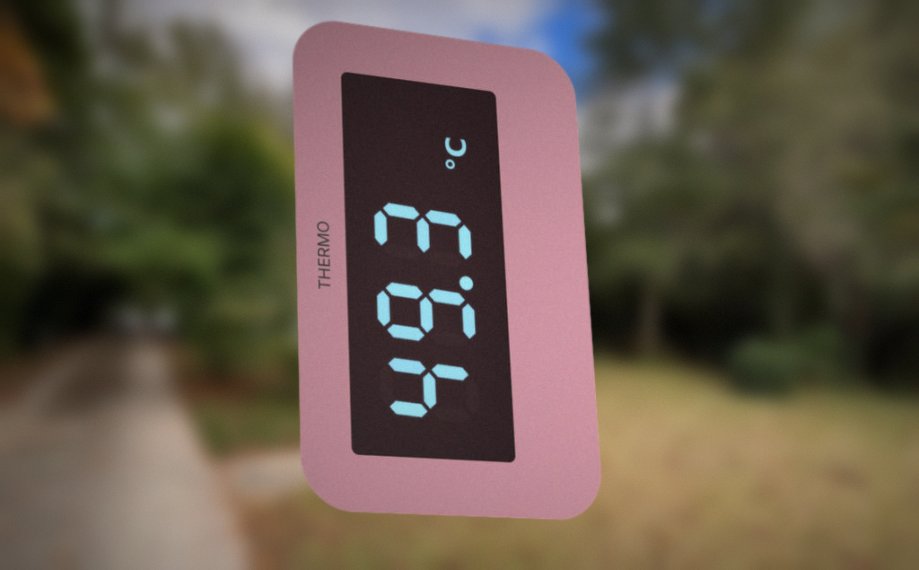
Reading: 49.3
